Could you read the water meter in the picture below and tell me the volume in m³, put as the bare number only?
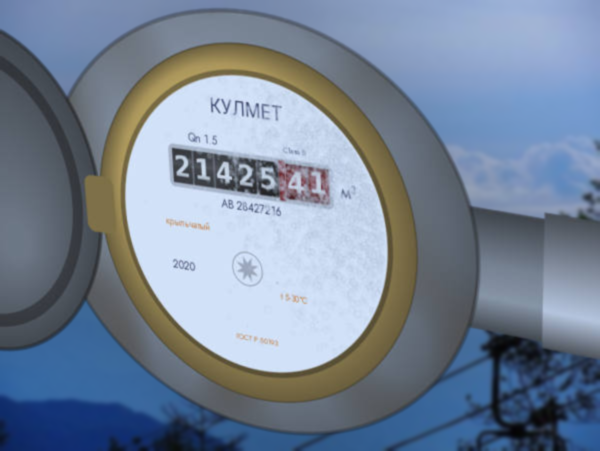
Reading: 21425.41
